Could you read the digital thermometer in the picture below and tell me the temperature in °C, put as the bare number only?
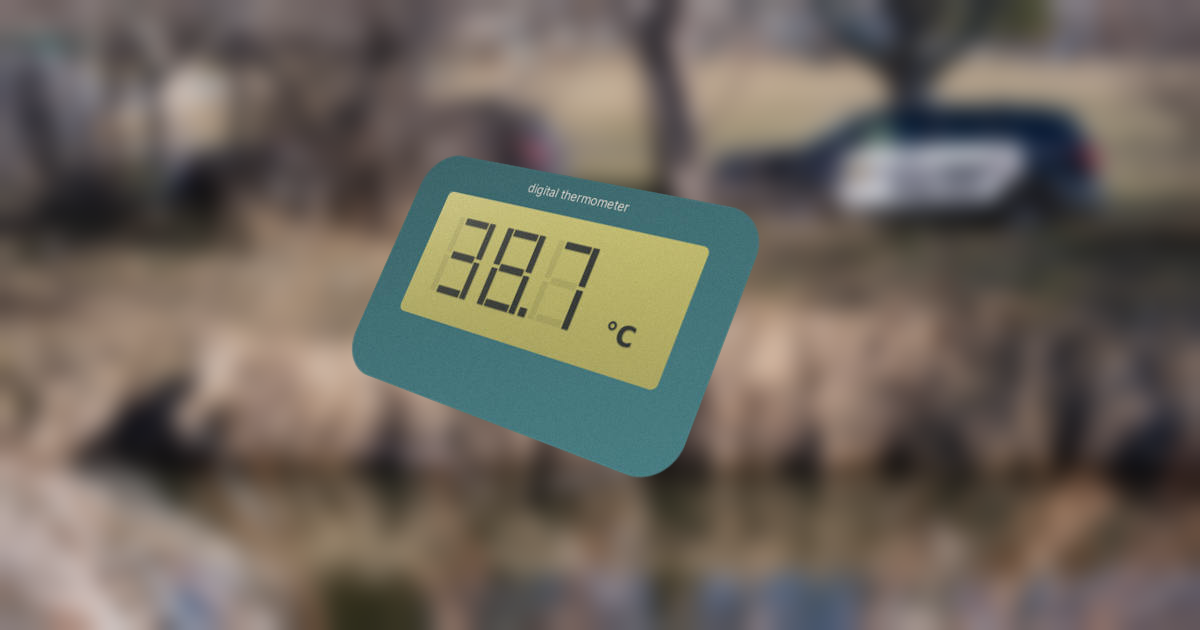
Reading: 38.7
